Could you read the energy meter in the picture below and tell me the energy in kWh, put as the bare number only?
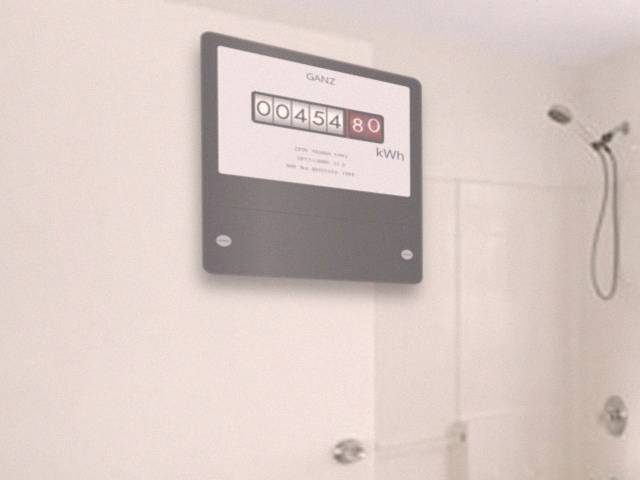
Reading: 454.80
